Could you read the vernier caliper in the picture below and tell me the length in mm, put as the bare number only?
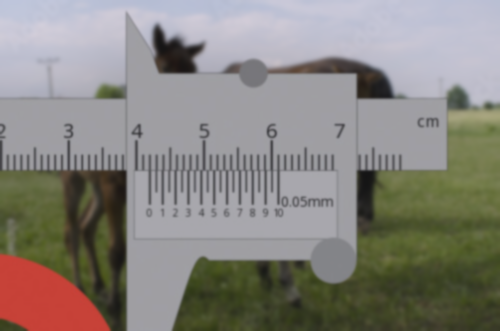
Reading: 42.0
